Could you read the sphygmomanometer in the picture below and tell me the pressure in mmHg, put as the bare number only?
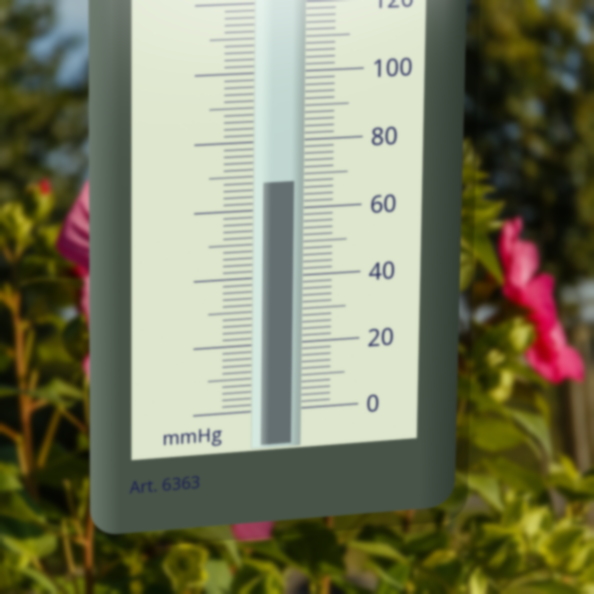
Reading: 68
